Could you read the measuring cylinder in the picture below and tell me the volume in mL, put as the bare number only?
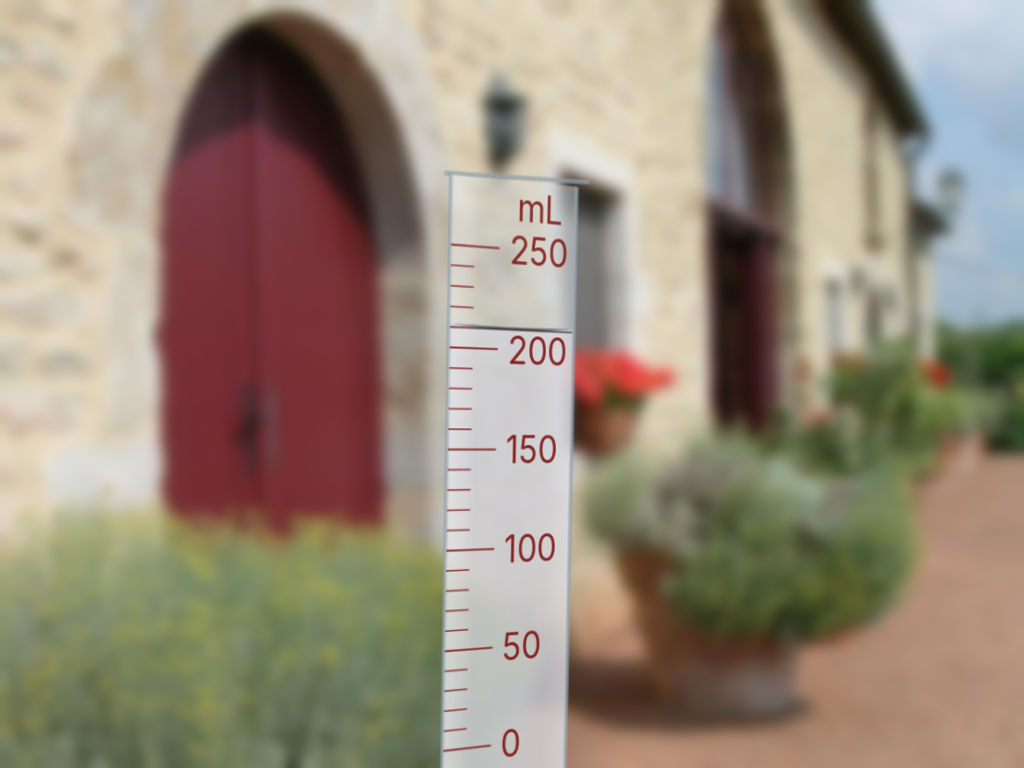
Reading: 210
